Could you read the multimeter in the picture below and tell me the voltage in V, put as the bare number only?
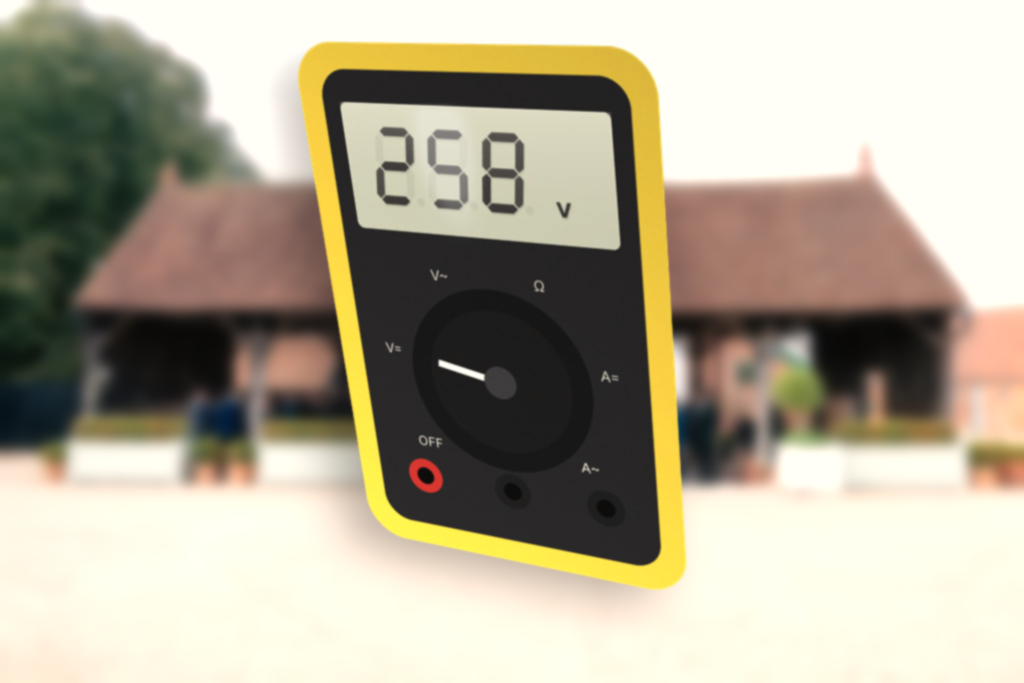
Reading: 258
